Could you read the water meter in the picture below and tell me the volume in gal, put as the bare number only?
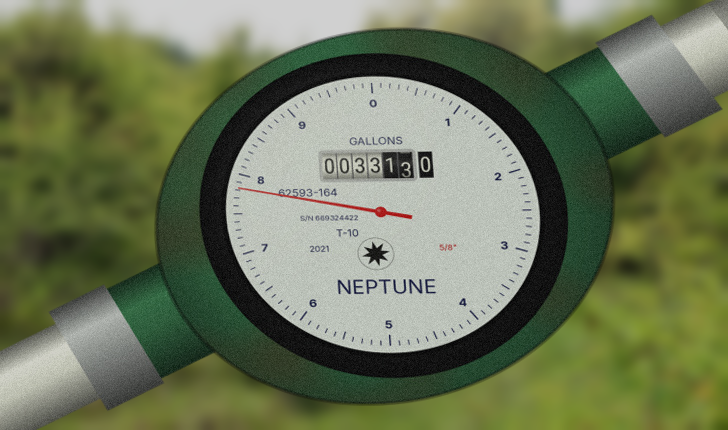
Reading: 33127.8
